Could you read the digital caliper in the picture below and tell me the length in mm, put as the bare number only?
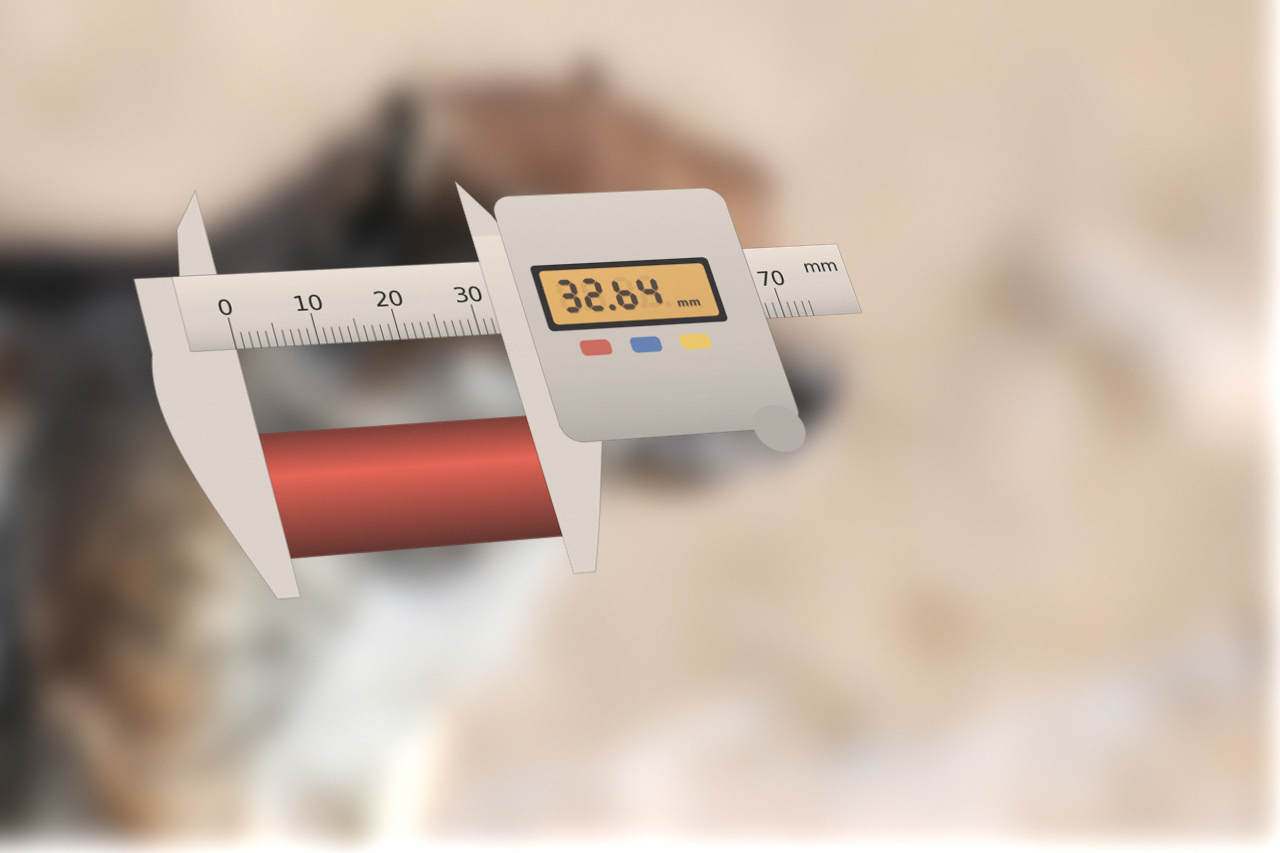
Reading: 32.64
